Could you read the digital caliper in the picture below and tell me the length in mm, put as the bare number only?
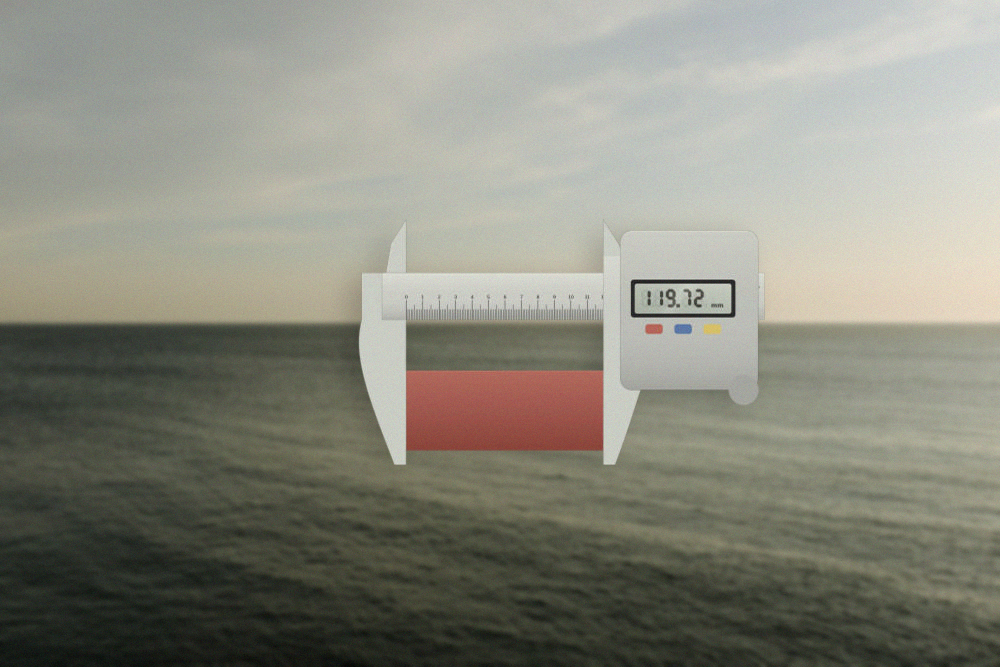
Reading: 119.72
